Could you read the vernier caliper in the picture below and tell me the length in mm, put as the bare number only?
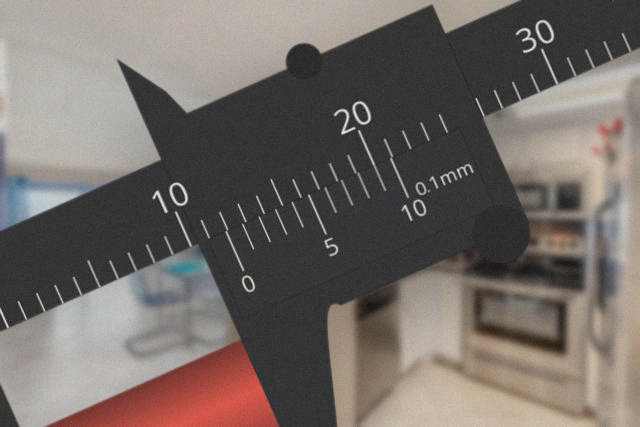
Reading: 11.9
